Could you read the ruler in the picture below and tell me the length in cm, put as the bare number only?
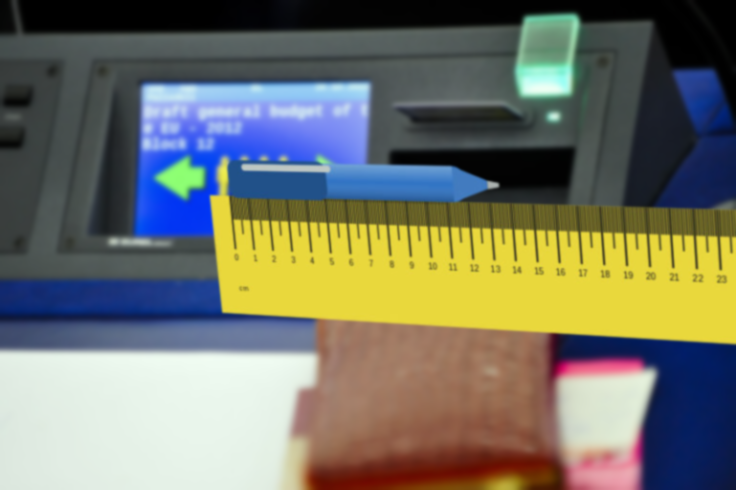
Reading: 13.5
